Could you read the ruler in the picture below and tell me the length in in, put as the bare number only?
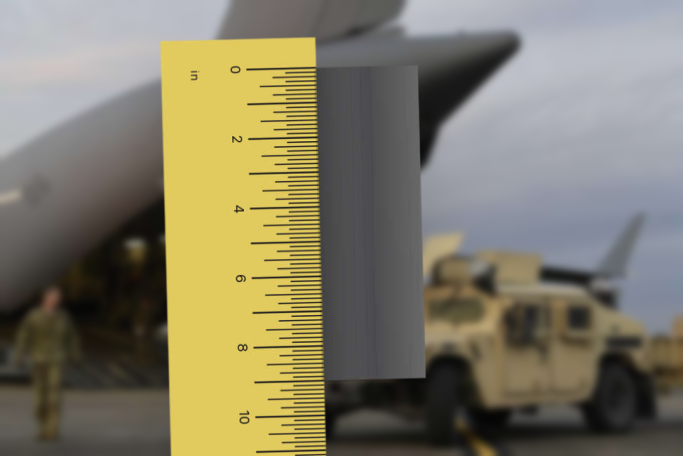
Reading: 9
